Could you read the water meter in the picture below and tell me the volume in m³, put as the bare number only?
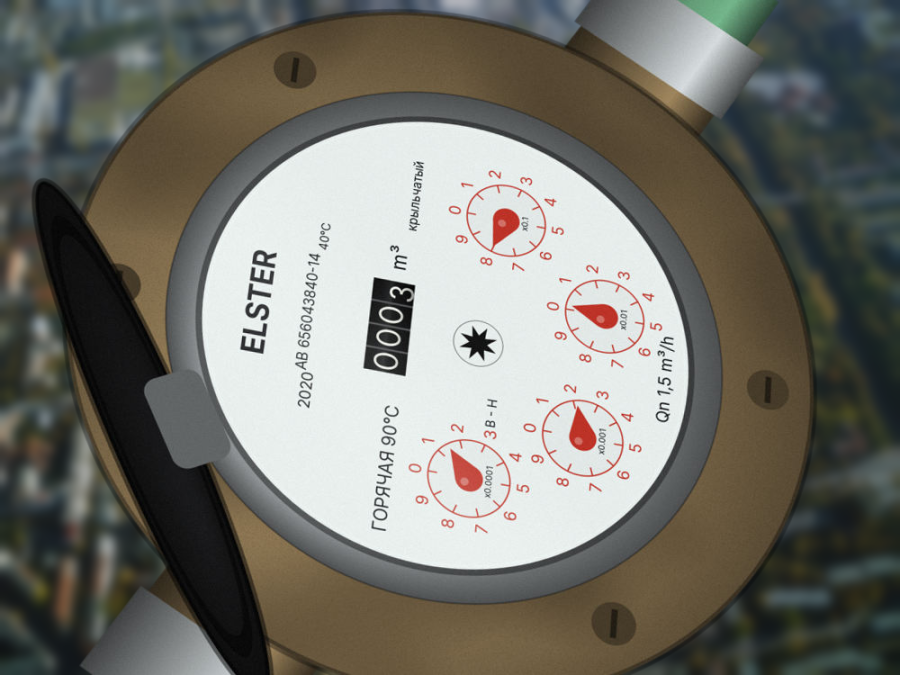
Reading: 2.8021
